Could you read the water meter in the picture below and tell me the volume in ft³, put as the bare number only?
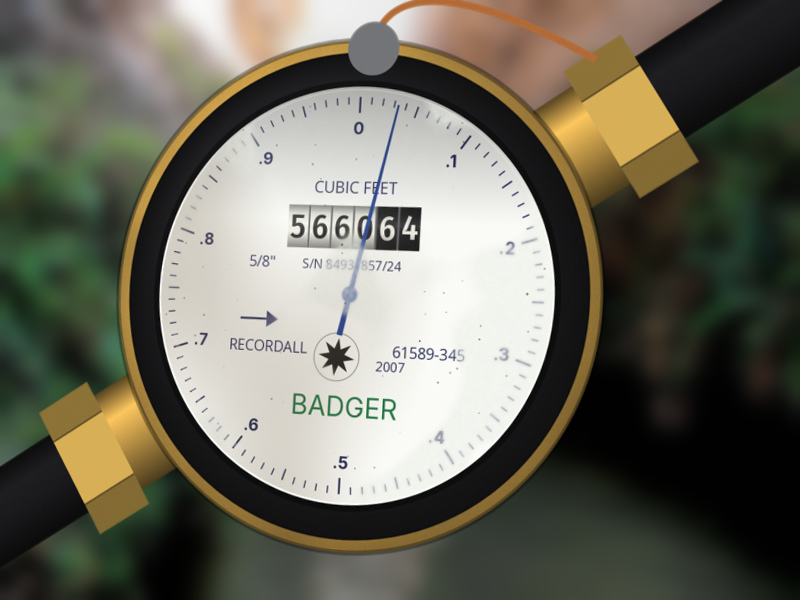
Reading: 566064.03
